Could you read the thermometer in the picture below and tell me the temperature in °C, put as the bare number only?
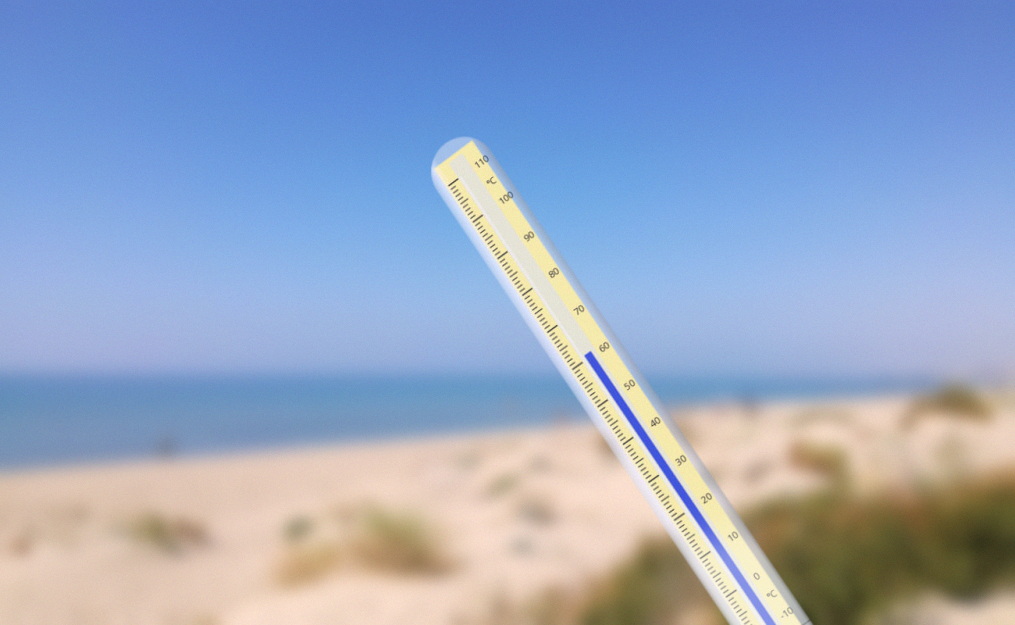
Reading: 61
